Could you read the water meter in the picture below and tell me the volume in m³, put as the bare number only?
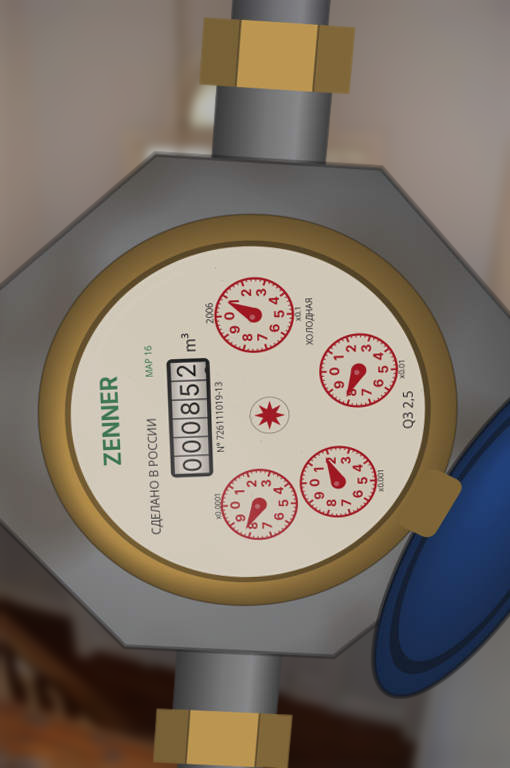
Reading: 852.0818
